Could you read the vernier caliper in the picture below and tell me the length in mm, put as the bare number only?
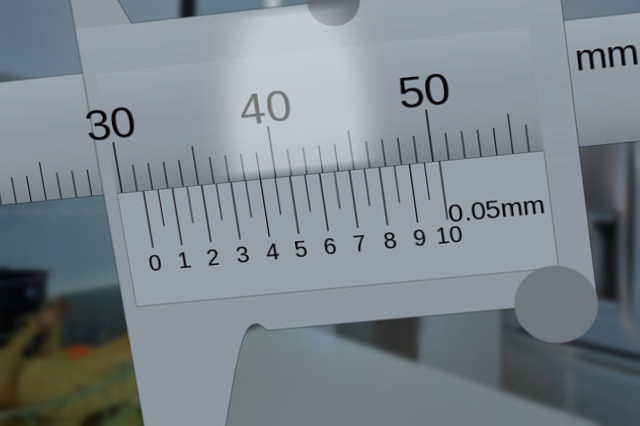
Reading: 31.4
